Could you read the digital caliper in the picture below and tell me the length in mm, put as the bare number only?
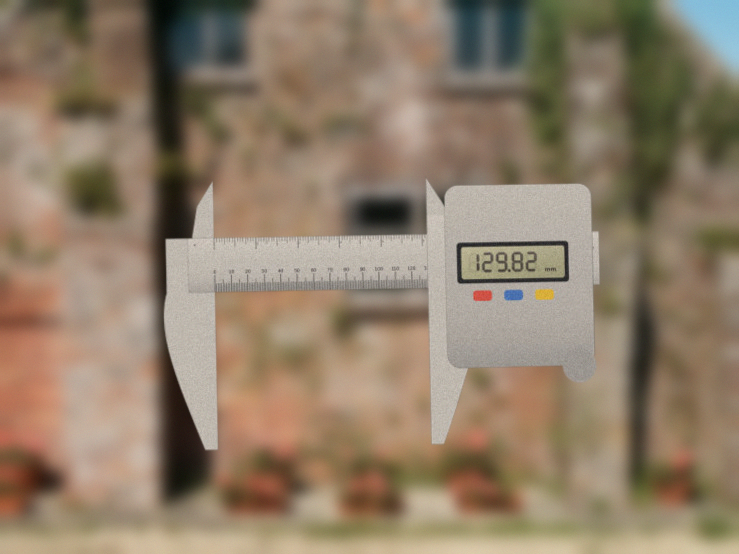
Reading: 129.82
